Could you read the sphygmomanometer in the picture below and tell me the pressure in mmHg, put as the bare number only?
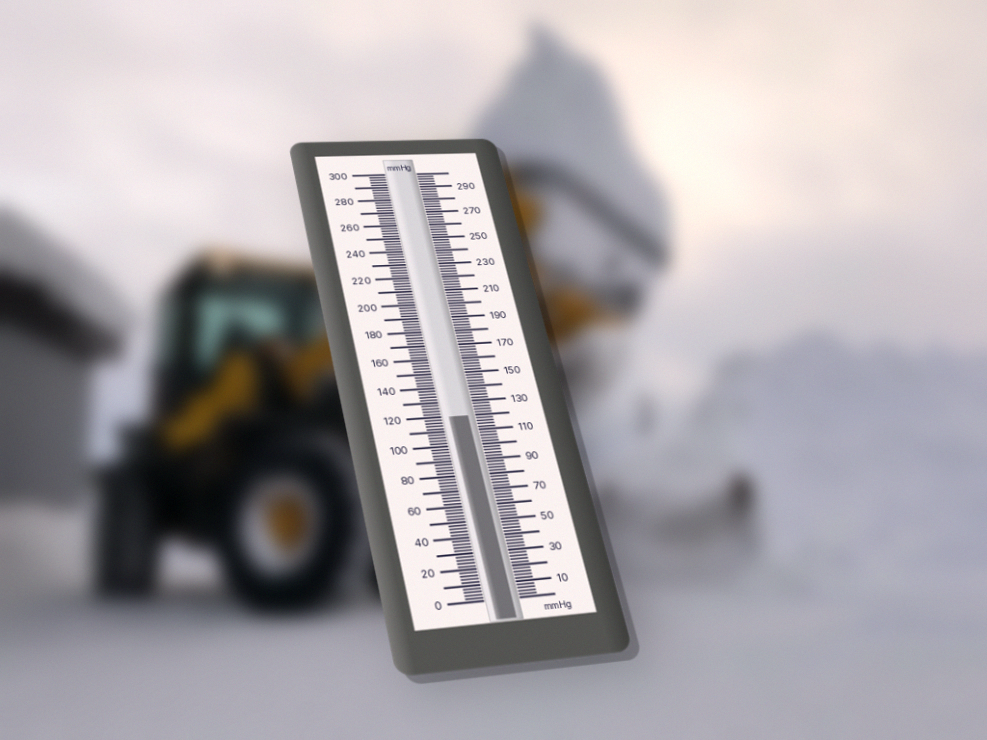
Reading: 120
